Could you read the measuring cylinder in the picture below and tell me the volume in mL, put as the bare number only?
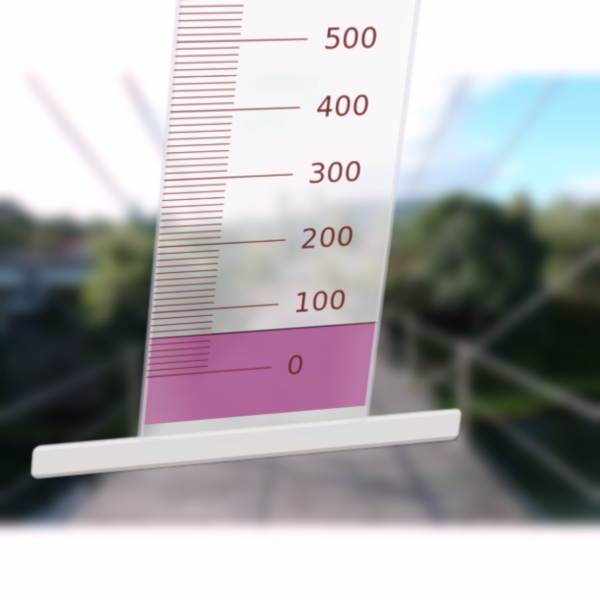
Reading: 60
